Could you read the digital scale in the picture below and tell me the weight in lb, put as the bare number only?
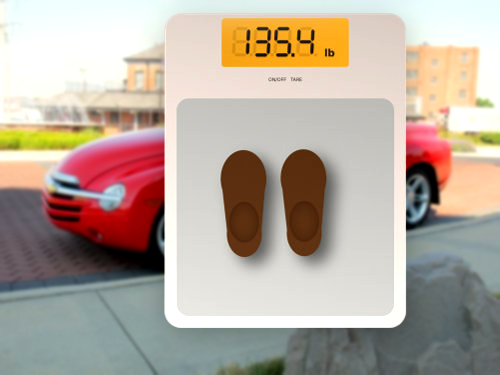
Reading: 135.4
